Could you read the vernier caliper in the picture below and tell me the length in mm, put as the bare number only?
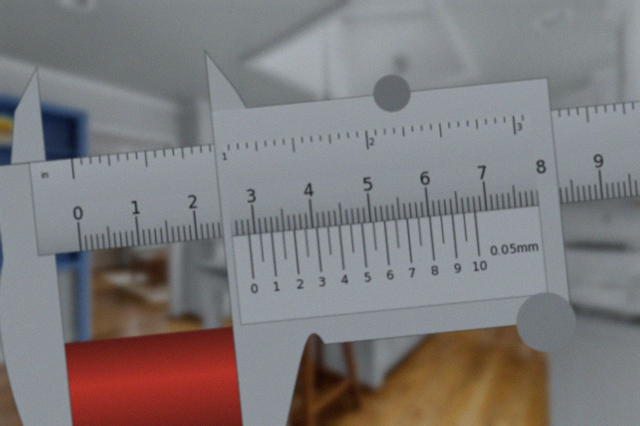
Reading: 29.0
